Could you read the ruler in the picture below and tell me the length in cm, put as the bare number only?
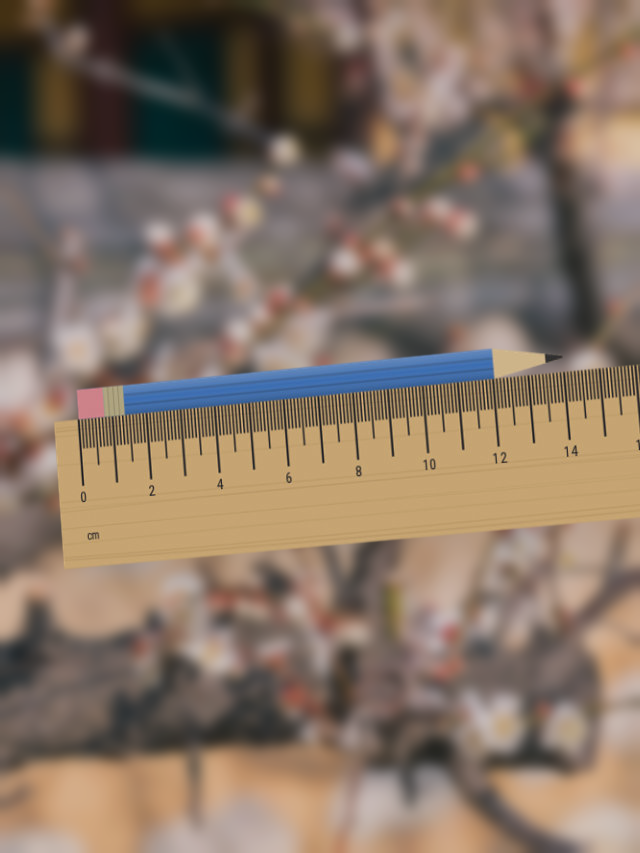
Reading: 14
